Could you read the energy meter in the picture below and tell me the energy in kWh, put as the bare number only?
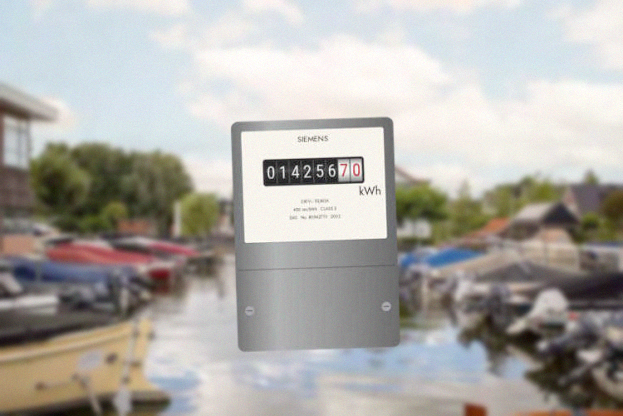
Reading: 14256.70
